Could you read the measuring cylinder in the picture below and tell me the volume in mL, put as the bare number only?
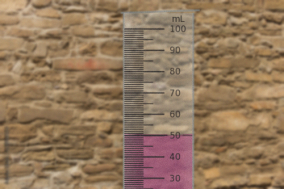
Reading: 50
